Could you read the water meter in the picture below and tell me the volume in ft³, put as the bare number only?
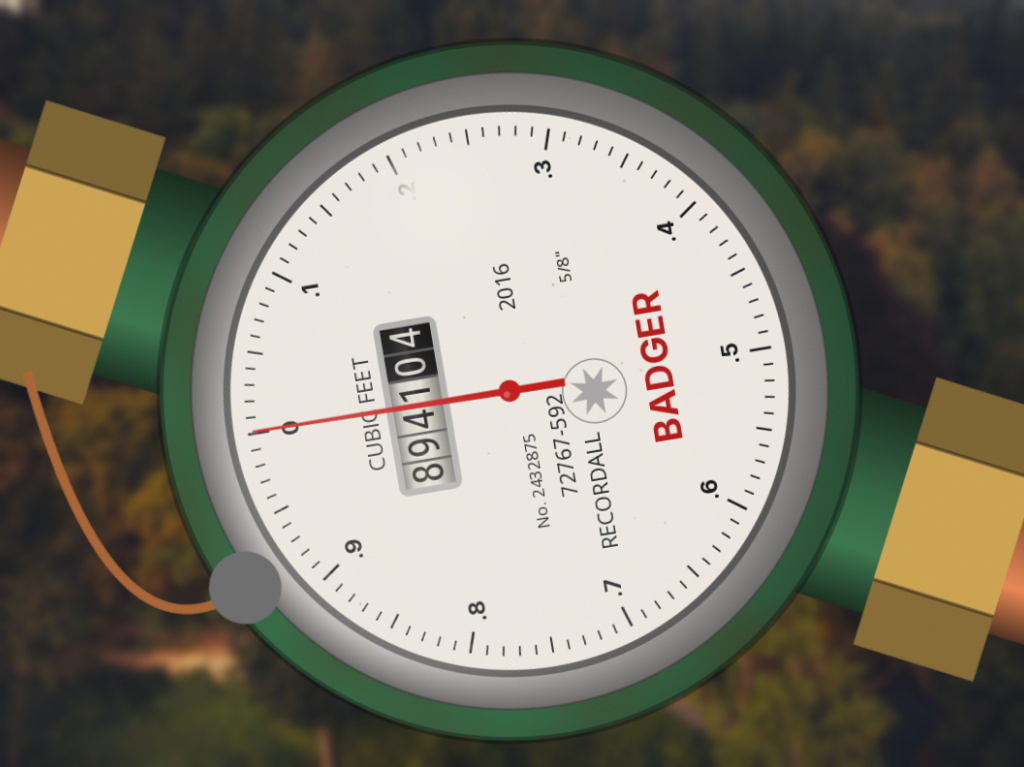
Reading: 894104.00
